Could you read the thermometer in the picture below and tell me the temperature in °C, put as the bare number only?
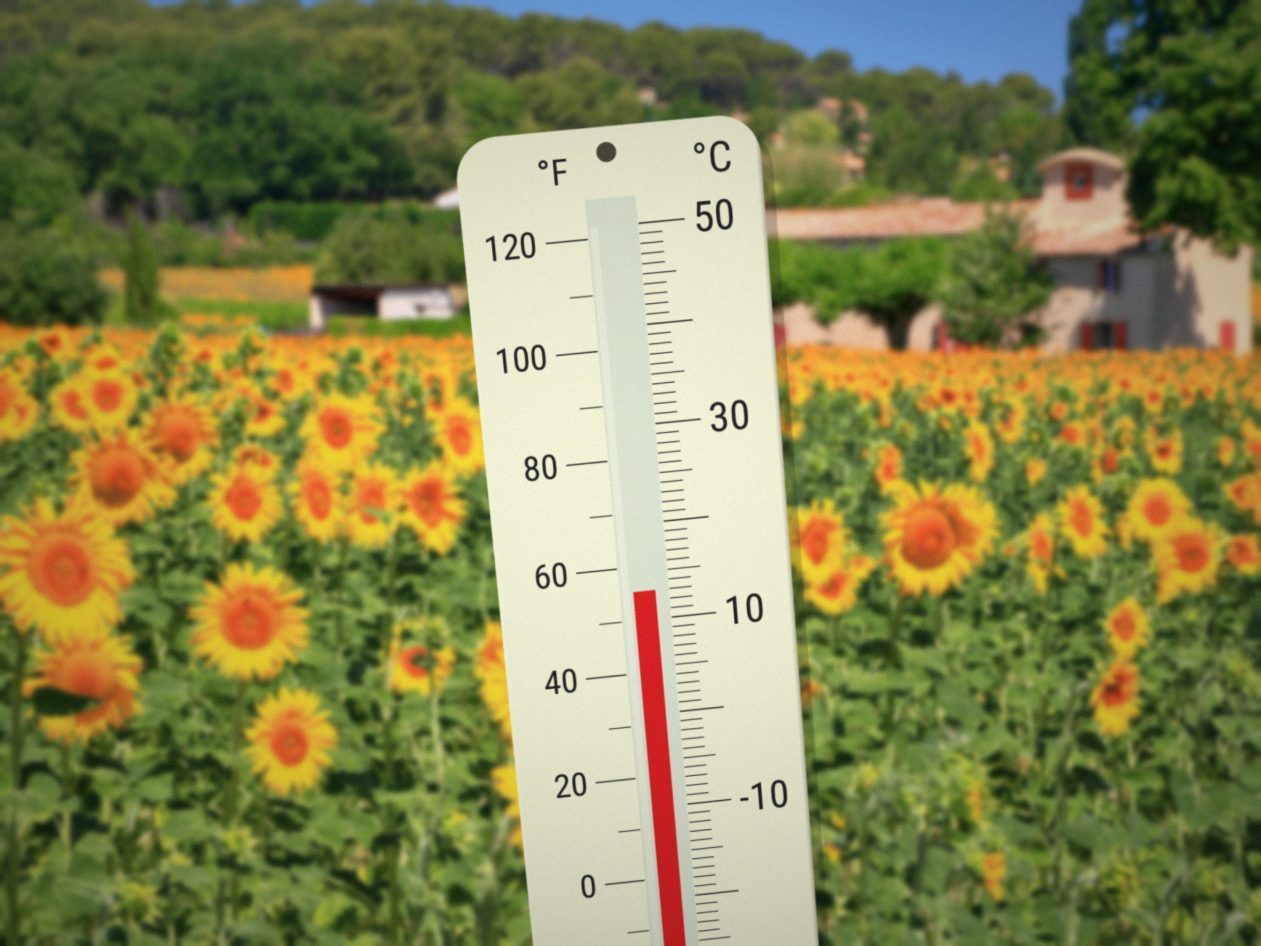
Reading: 13
